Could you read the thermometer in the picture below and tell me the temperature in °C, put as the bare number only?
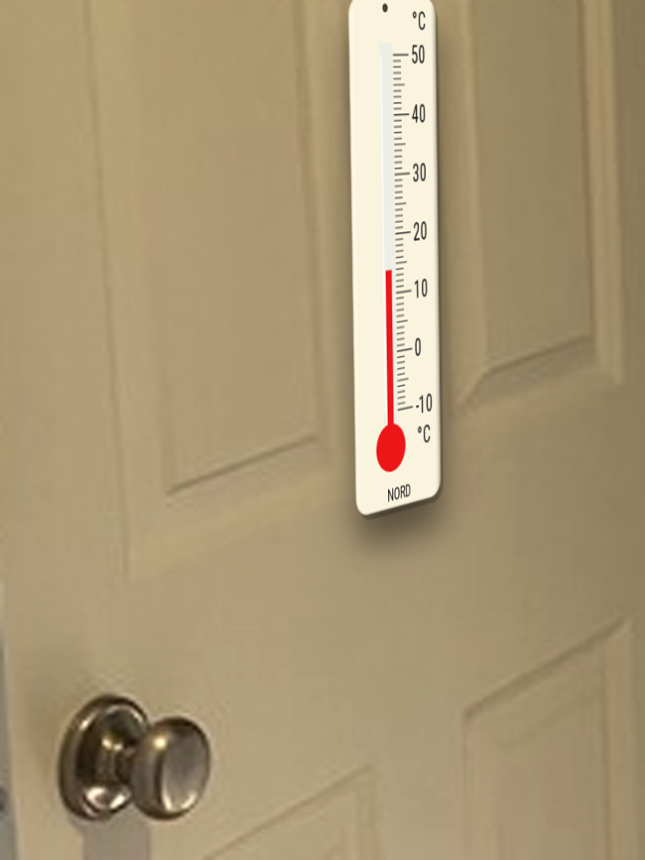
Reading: 14
